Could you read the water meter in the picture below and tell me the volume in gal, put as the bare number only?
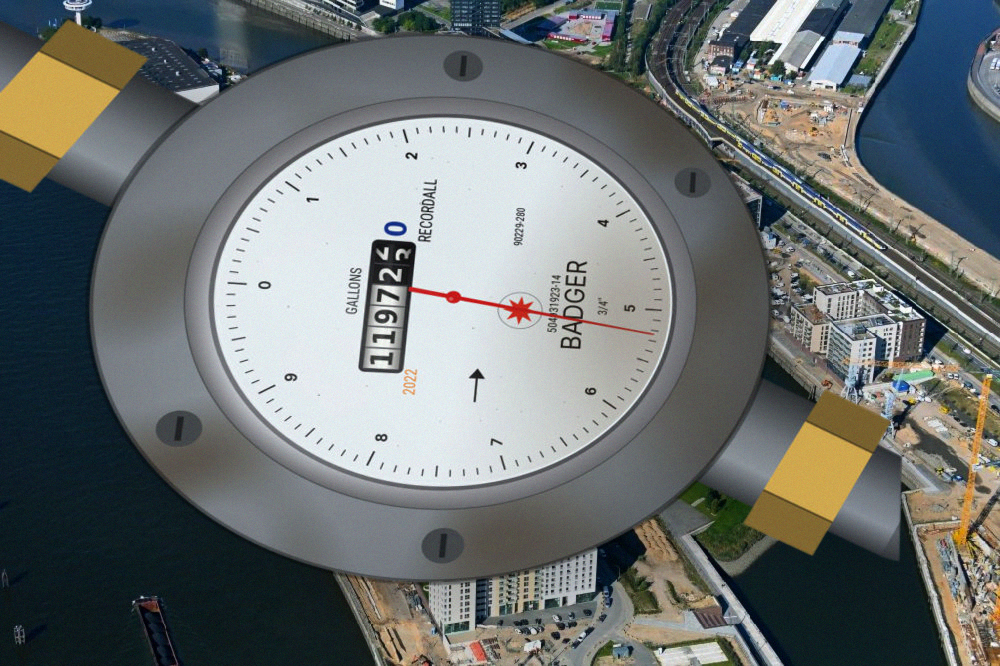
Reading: 1197225.2
